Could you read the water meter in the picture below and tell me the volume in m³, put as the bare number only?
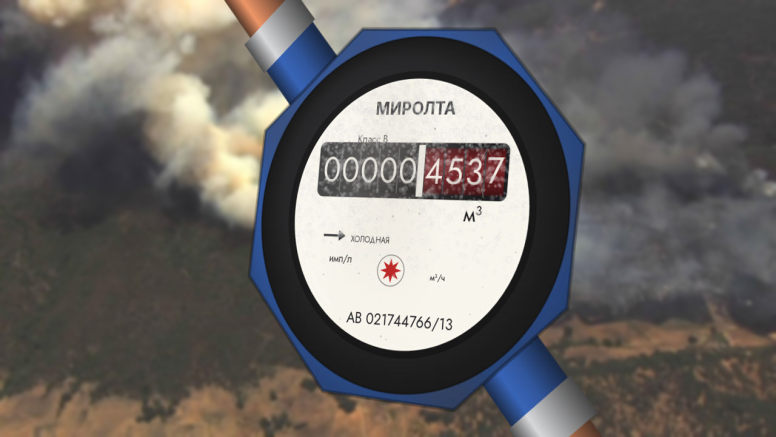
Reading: 0.4537
